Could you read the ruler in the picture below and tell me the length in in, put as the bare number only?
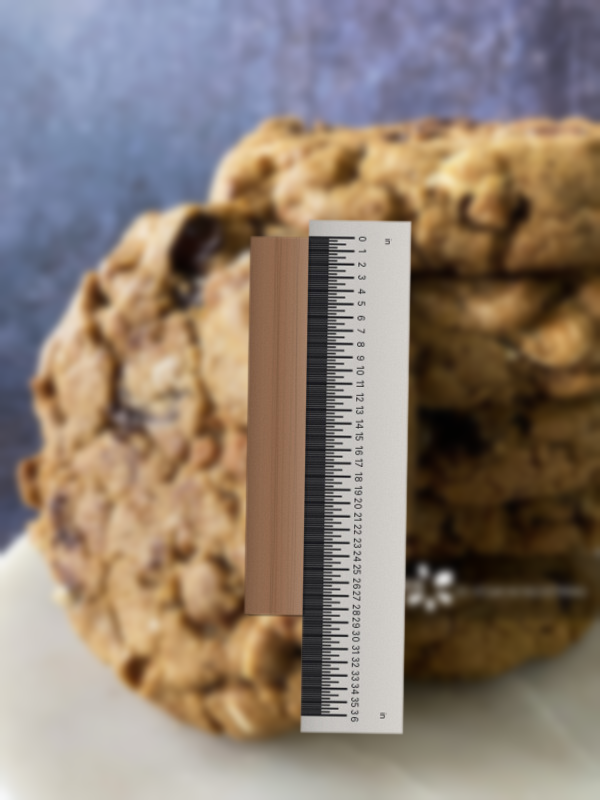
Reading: 28.5
